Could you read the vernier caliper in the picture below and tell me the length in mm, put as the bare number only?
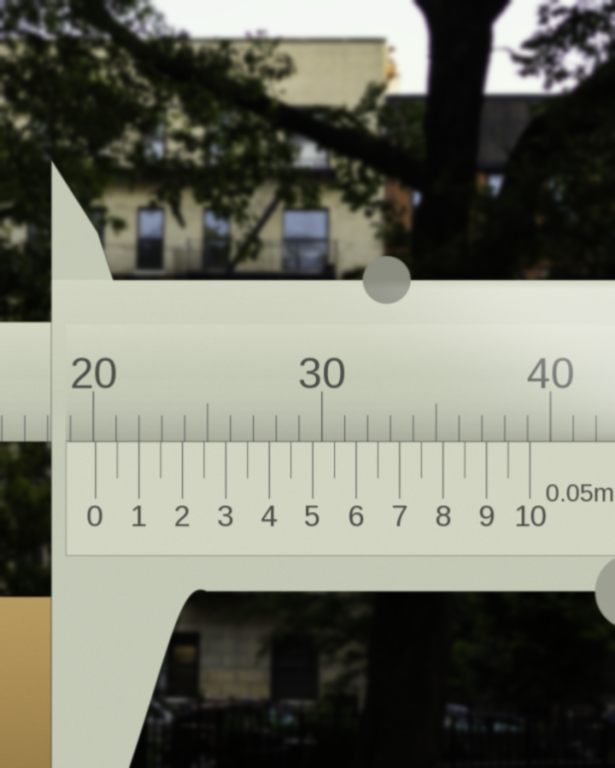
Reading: 20.1
